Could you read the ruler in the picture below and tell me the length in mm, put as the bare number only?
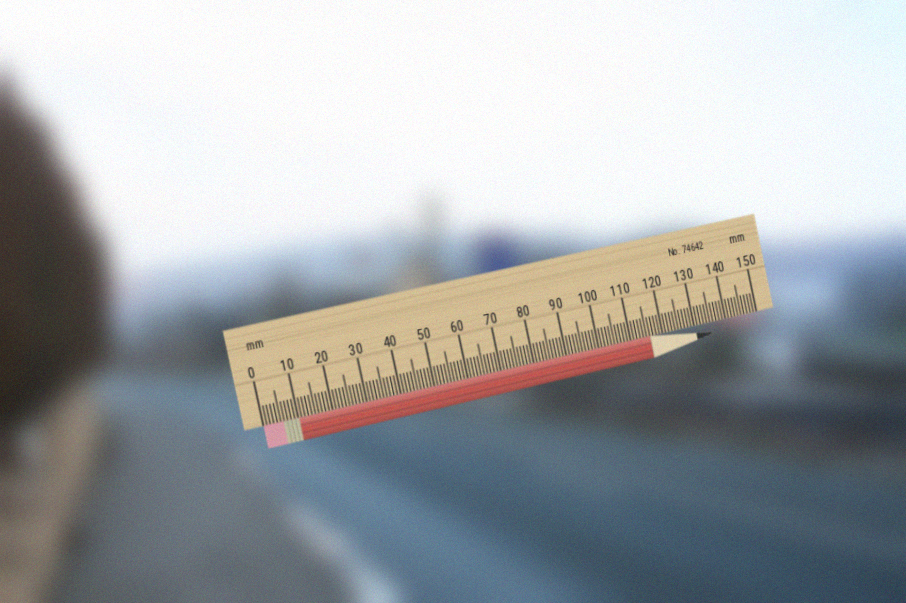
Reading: 135
